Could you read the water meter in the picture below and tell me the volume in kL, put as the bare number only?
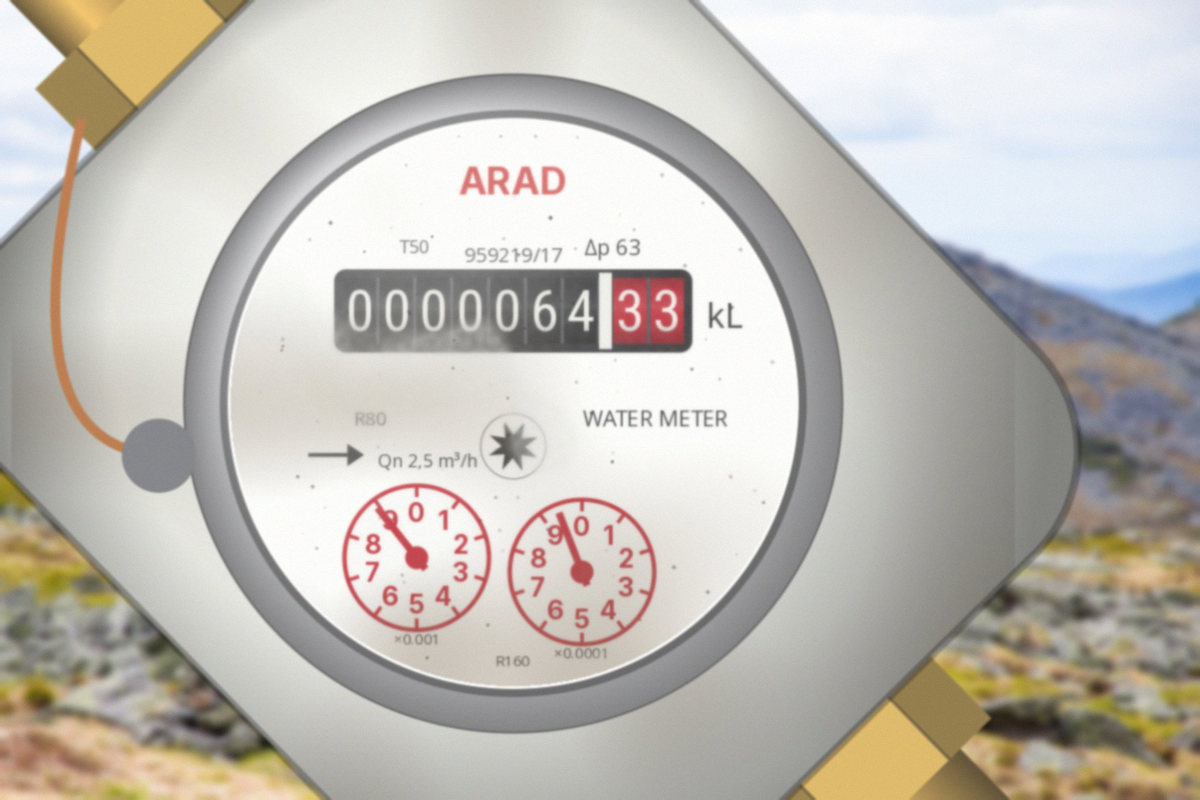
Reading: 64.3389
